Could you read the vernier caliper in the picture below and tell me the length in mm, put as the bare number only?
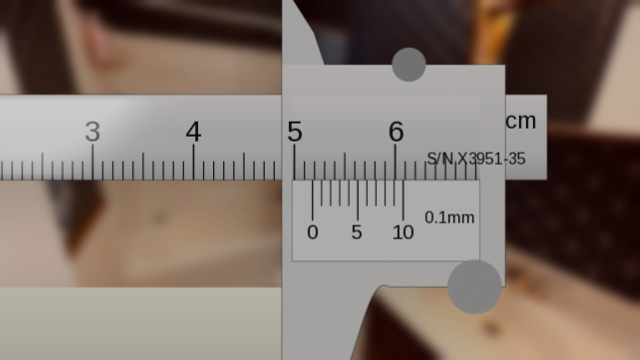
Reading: 51.8
